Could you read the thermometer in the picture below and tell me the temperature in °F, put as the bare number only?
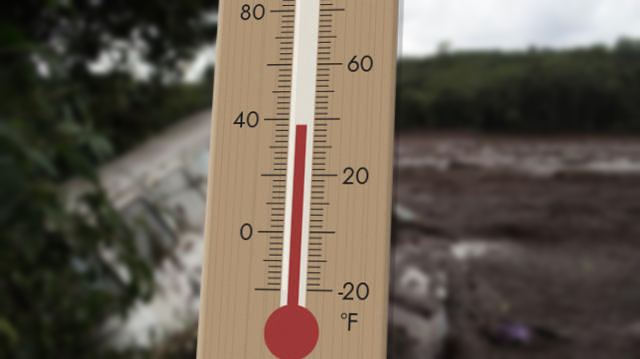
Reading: 38
